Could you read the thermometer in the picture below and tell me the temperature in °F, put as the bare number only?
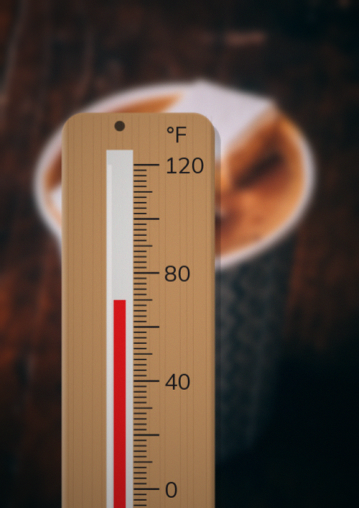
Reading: 70
